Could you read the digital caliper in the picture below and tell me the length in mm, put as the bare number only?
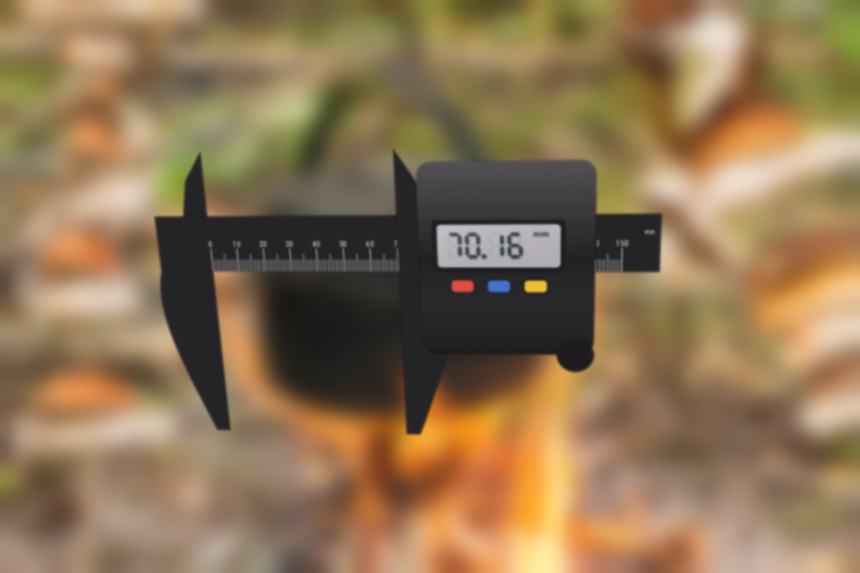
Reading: 70.16
